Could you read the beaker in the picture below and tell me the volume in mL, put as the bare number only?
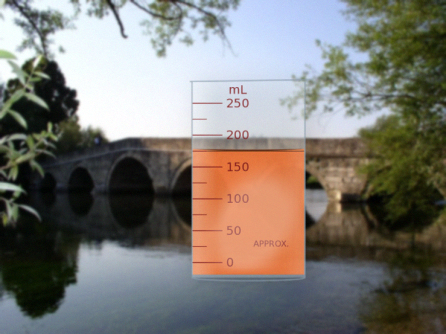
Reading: 175
